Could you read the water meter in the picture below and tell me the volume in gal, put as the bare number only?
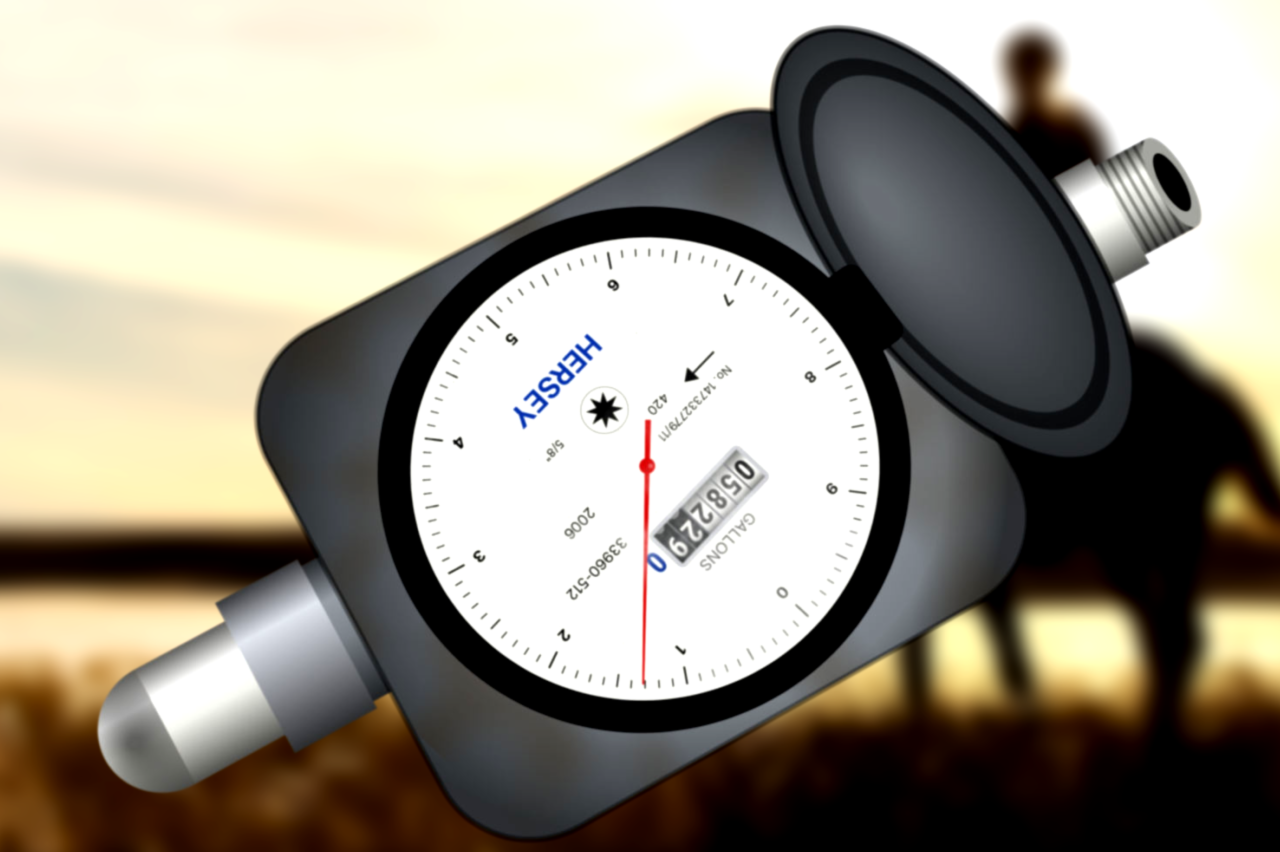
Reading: 582291.3
